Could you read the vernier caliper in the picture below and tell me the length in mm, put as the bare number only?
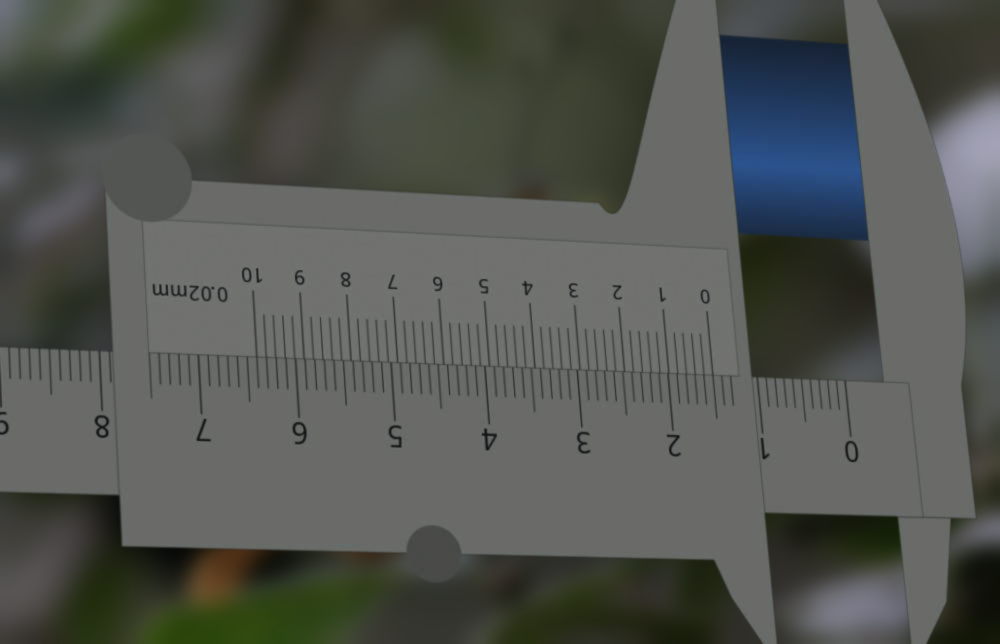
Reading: 15.0
